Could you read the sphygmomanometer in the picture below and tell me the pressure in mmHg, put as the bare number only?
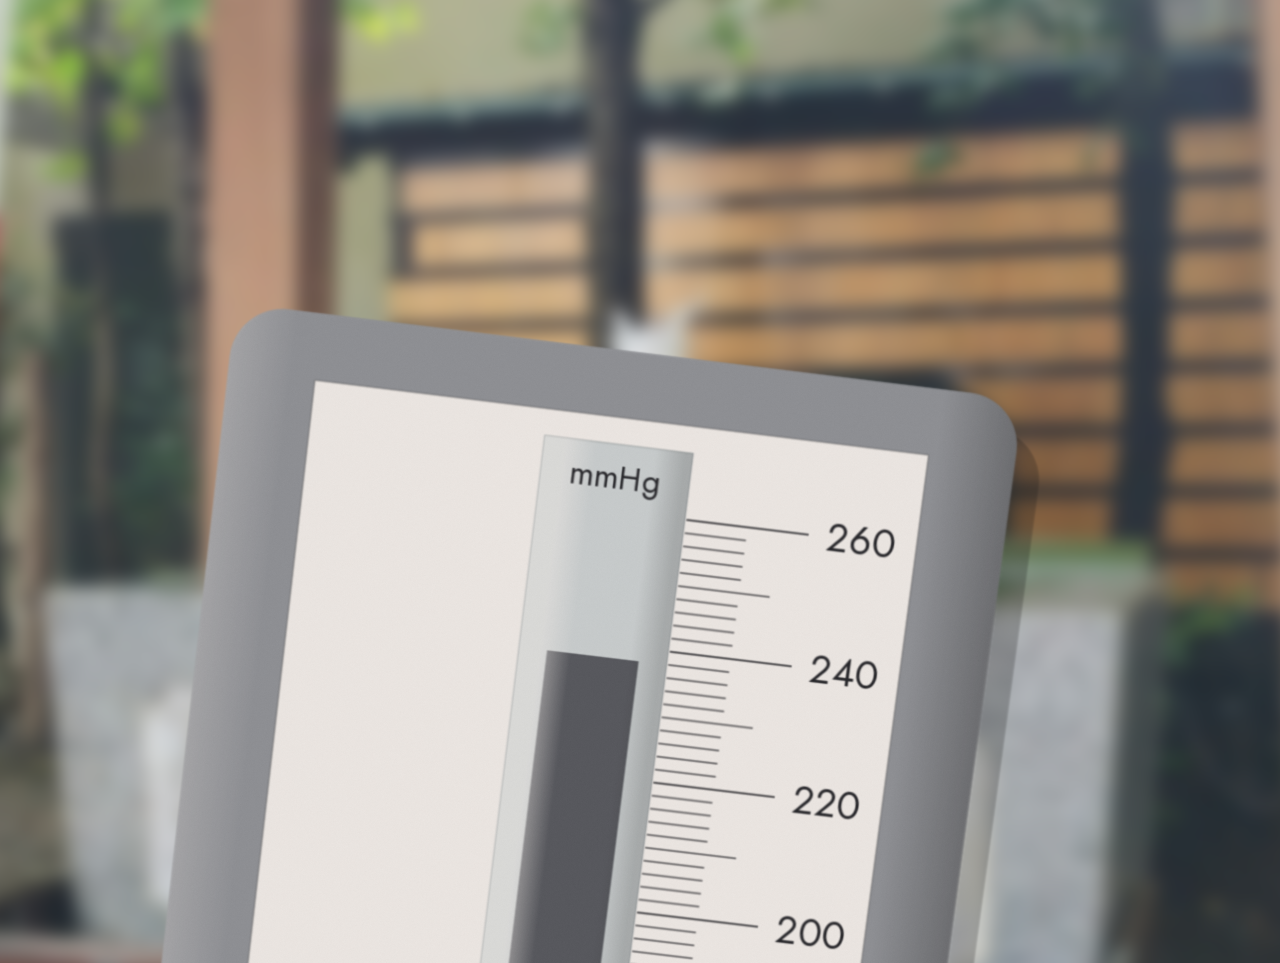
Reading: 238
